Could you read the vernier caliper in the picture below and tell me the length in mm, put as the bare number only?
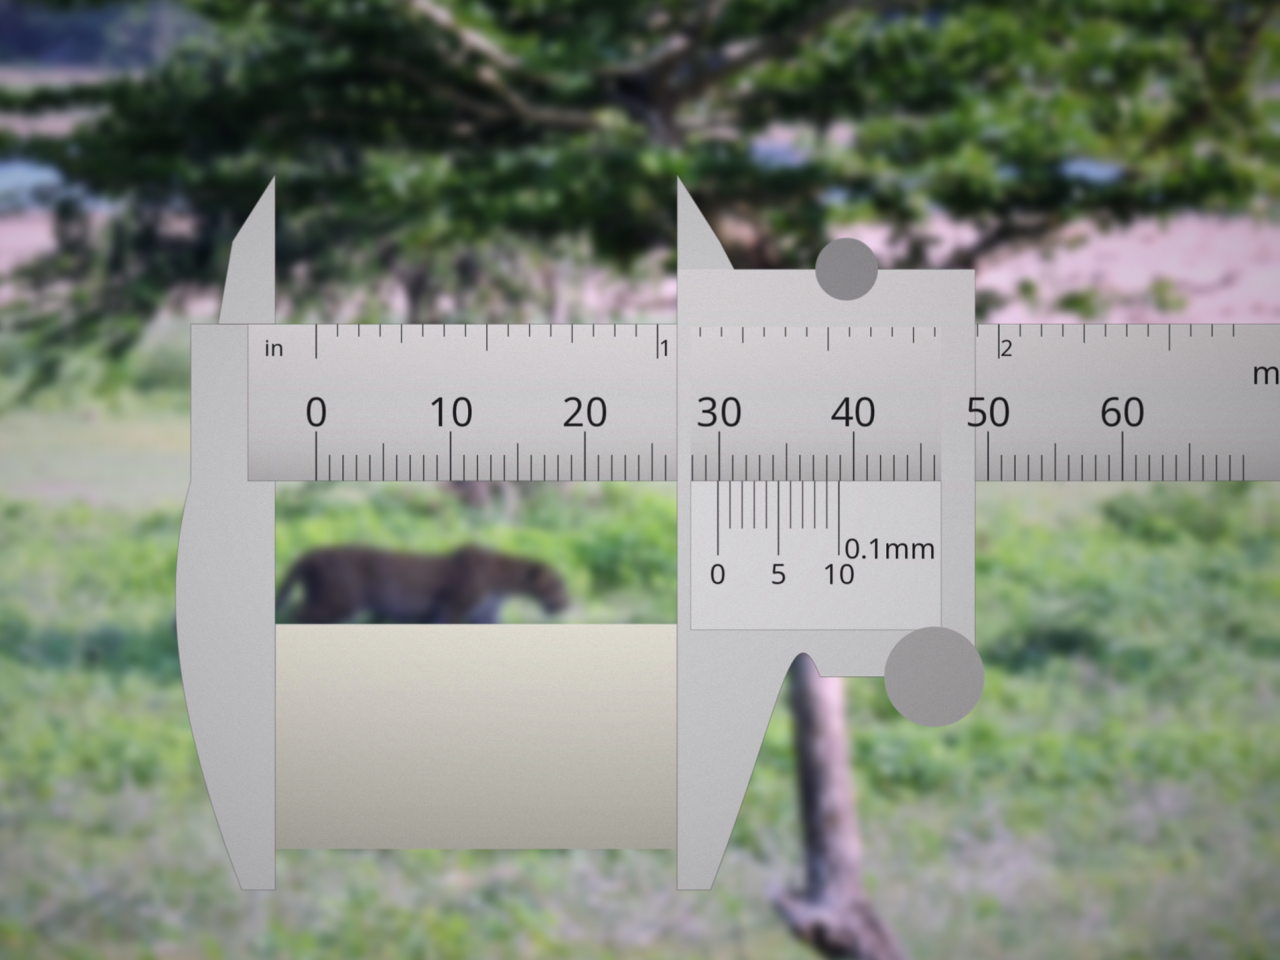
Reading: 29.9
